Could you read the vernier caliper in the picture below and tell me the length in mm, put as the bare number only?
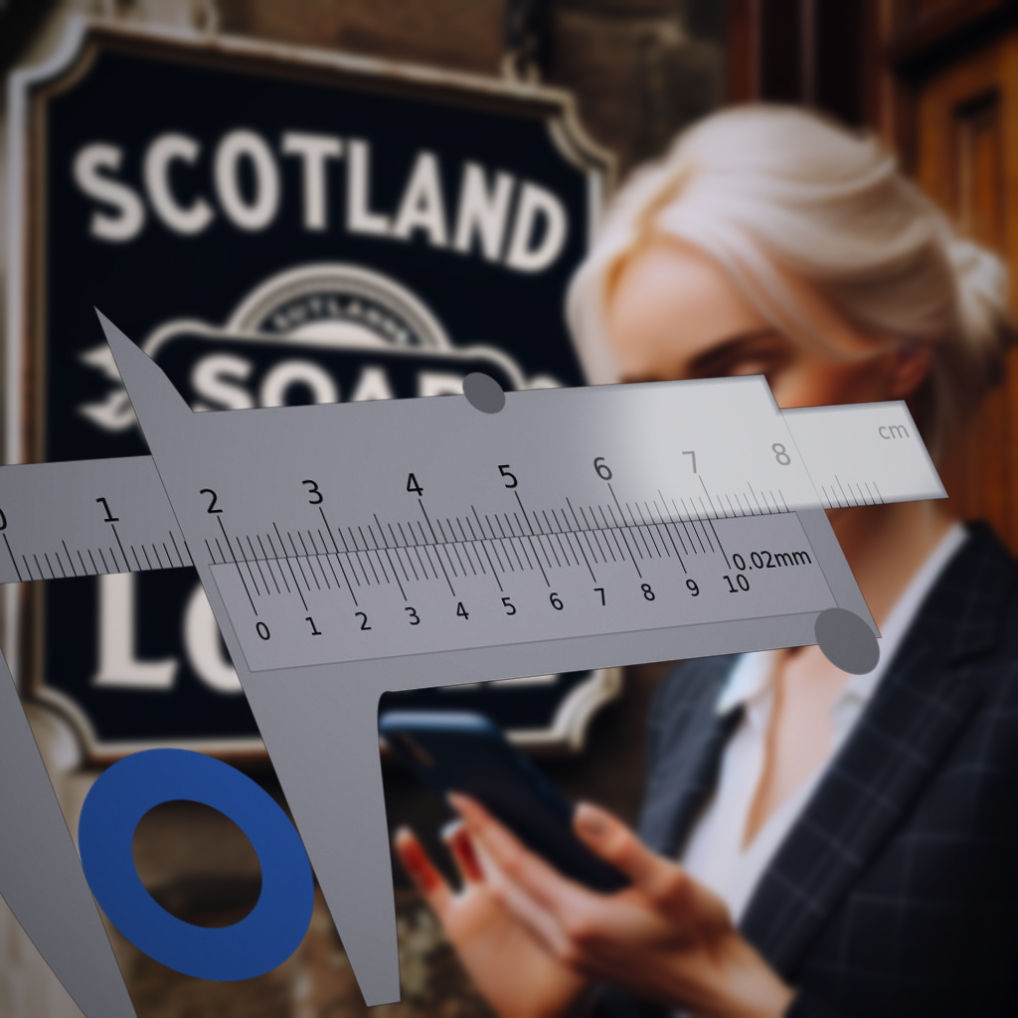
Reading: 20.0
